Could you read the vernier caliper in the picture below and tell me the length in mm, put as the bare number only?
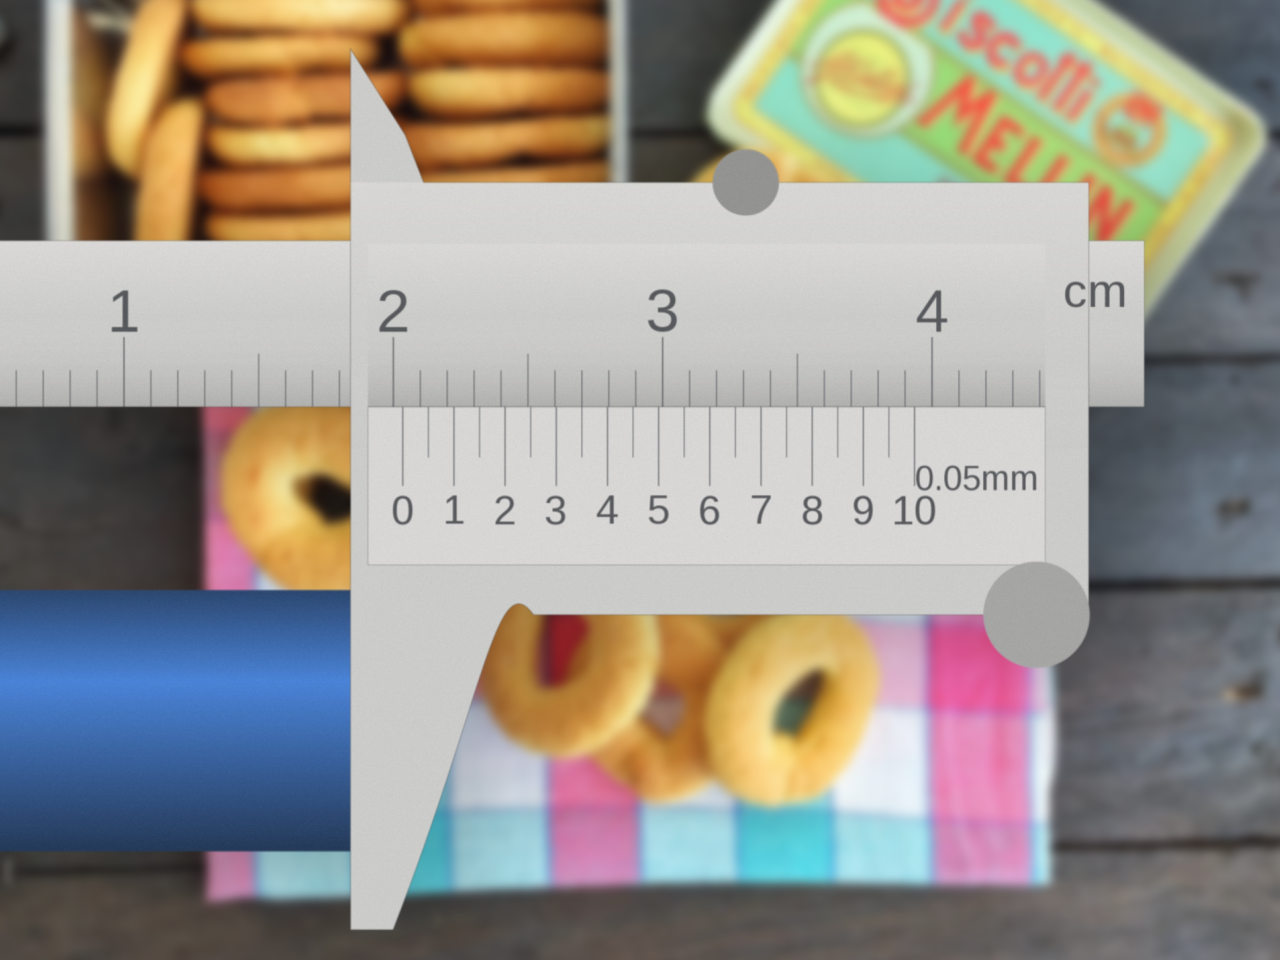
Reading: 20.35
